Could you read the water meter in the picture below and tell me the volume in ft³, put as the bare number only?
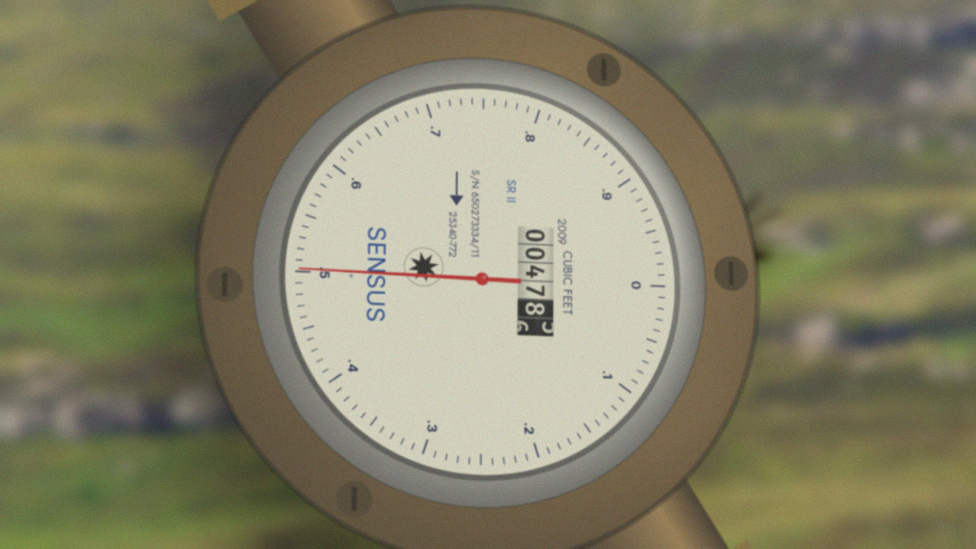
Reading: 4785.50
